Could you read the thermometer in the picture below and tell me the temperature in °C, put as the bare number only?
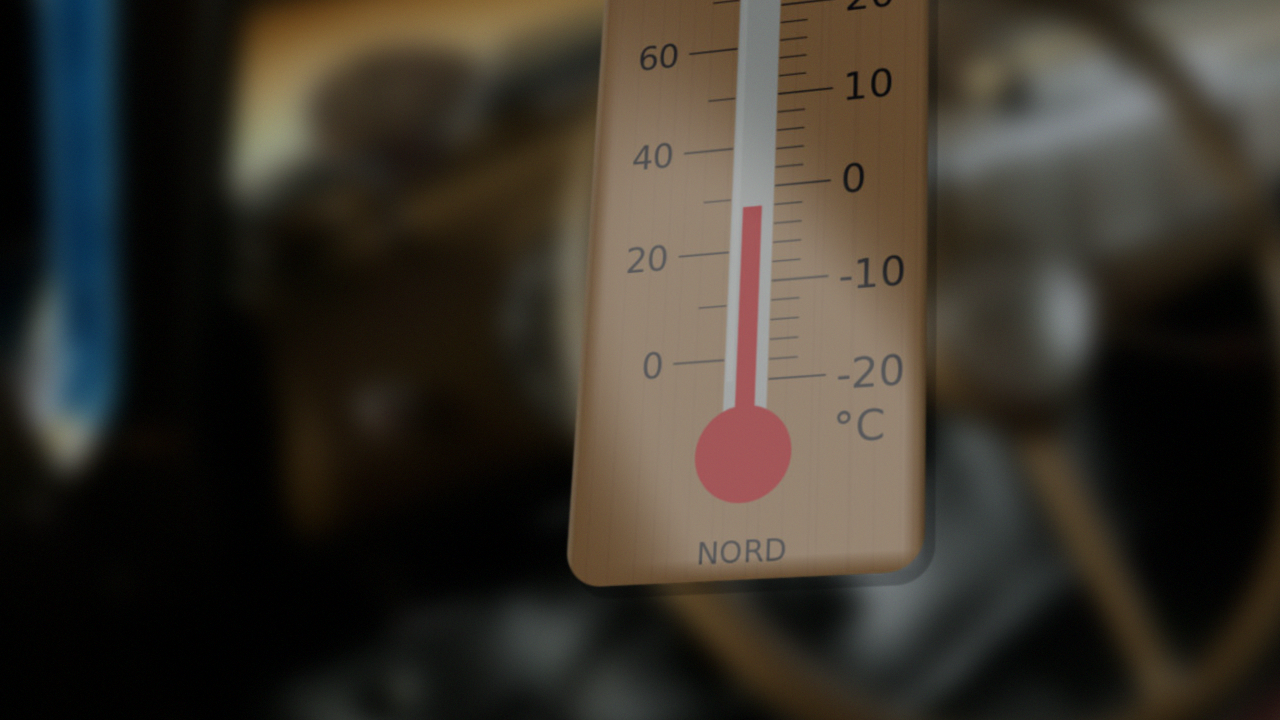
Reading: -2
